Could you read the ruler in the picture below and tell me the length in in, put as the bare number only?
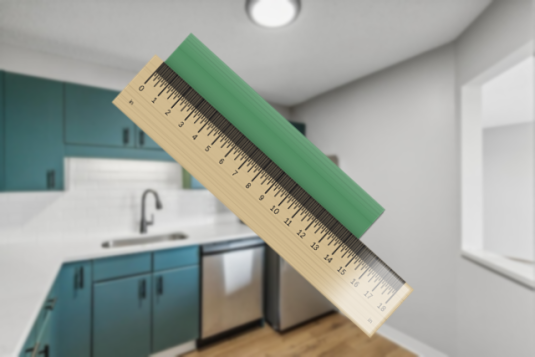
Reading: 14.5
